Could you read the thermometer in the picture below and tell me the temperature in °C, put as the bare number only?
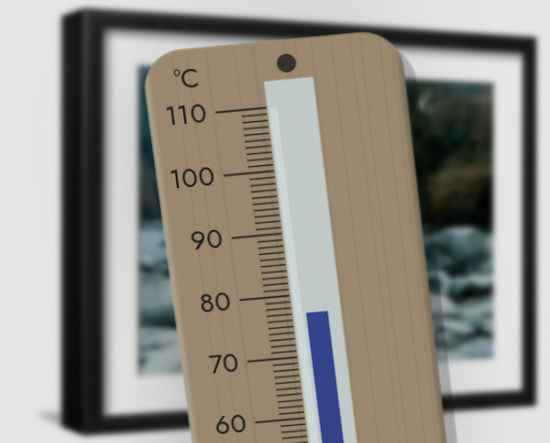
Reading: 77
